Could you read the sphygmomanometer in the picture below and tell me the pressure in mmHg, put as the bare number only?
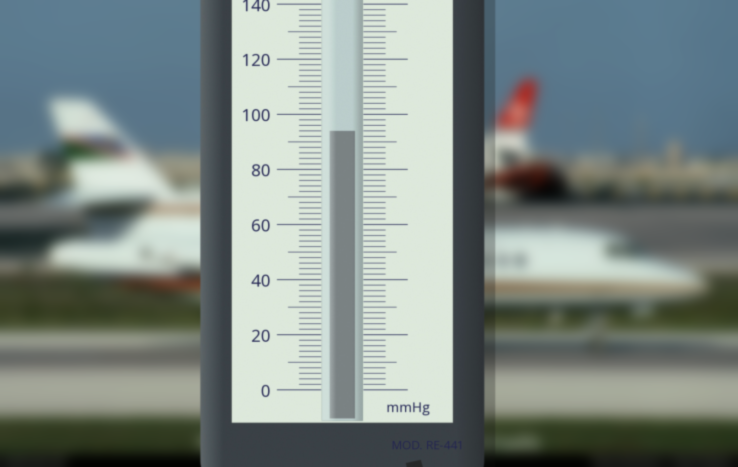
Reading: 94
